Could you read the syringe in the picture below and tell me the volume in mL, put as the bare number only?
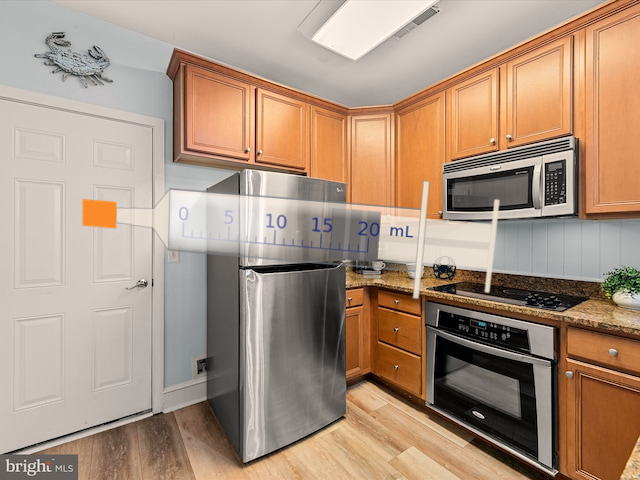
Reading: 16
